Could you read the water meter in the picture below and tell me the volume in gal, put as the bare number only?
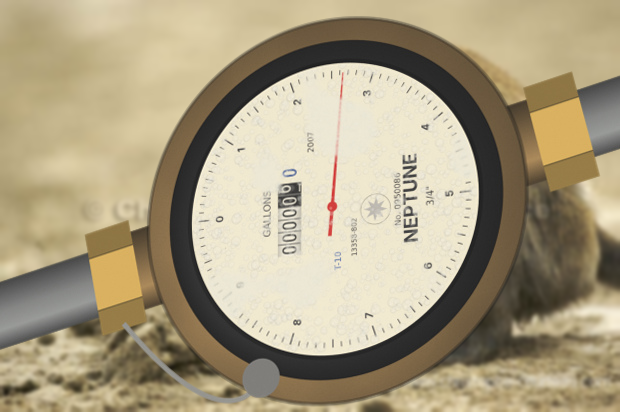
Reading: 62.6
